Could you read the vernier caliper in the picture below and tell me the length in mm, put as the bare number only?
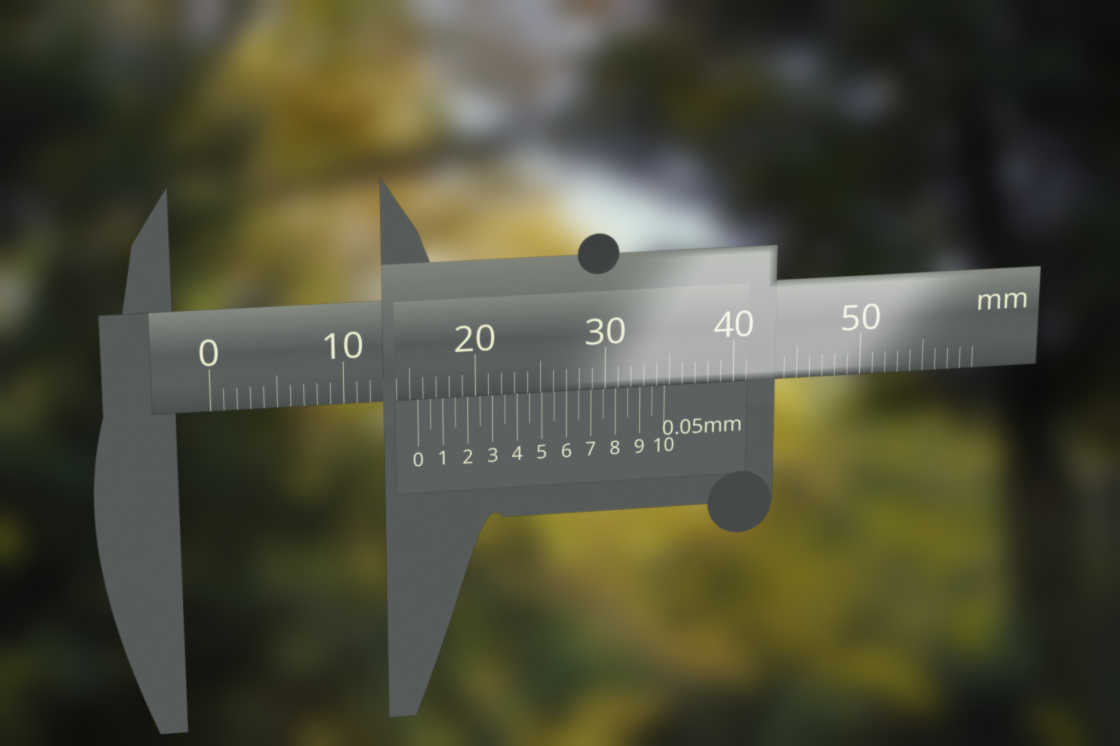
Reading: 15.6
